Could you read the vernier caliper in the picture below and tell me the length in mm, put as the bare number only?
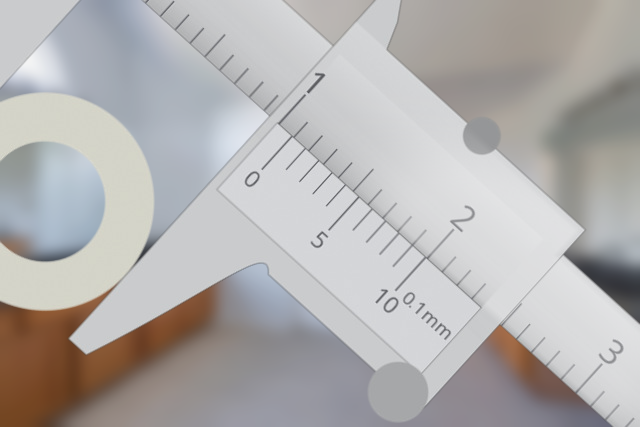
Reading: 10.9
